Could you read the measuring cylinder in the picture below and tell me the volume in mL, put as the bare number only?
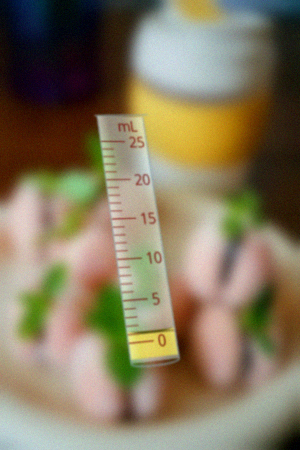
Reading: 1
